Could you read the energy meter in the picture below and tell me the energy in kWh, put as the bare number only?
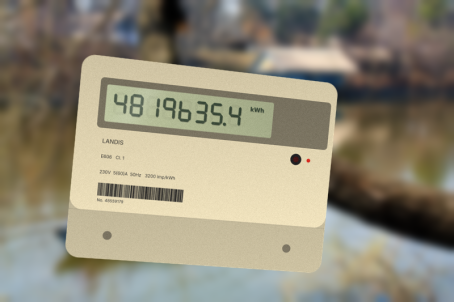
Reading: 4819635.4
